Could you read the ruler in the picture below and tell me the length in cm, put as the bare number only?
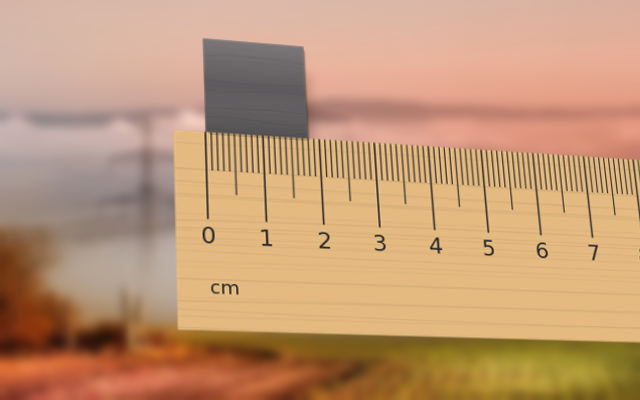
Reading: 1.8
